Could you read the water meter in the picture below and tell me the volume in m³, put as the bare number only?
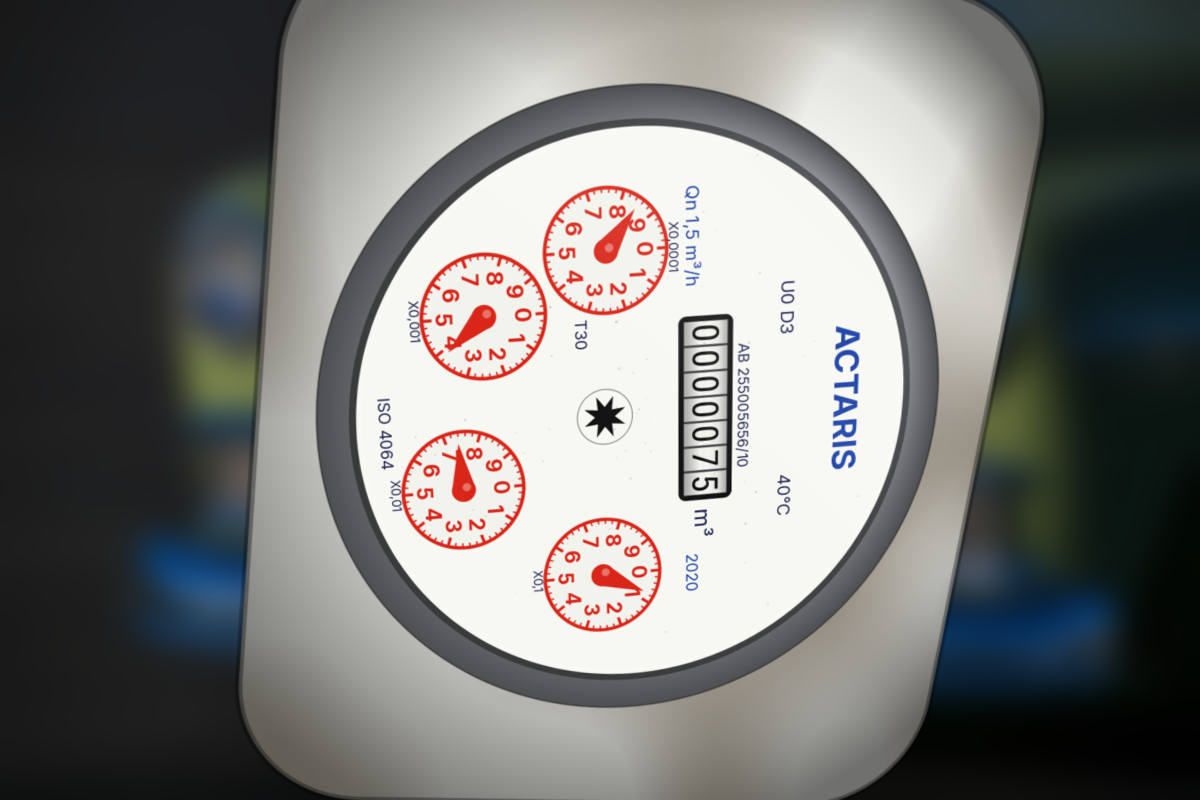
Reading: 75.0738
